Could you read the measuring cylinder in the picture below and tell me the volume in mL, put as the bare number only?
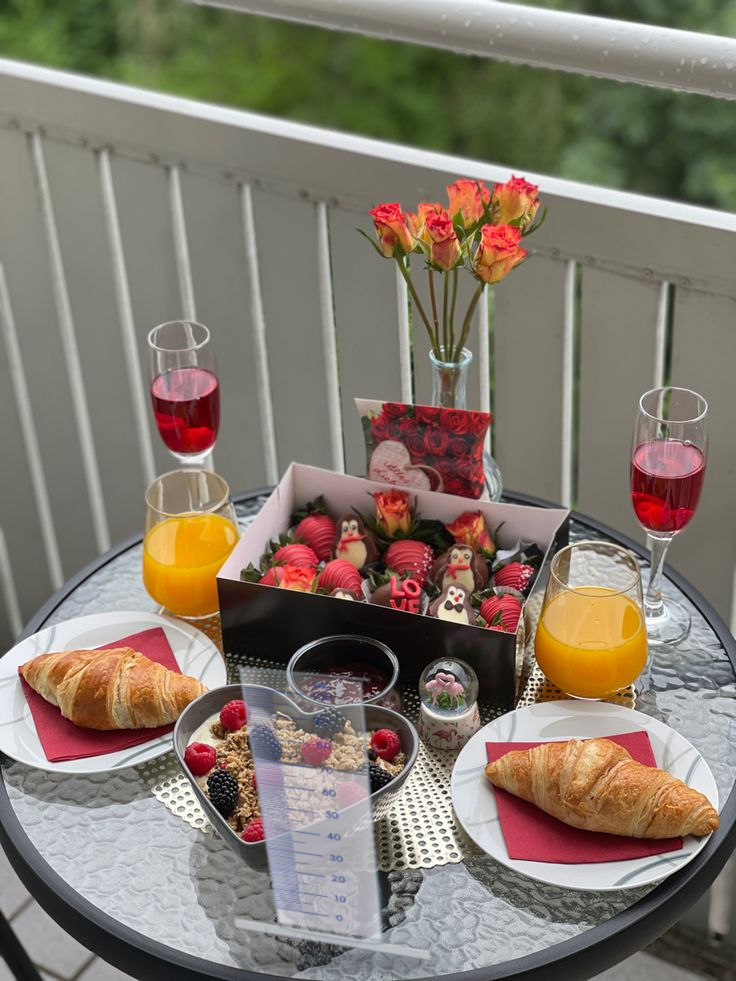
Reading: 70
